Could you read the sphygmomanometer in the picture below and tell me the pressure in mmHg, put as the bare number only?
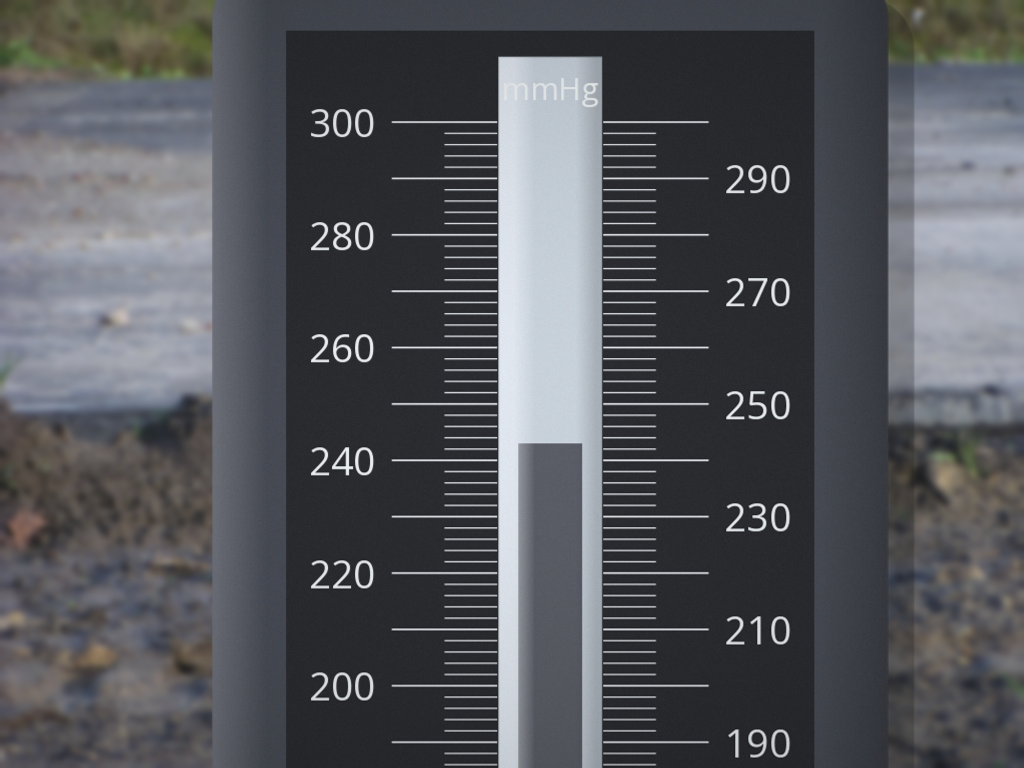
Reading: 243
